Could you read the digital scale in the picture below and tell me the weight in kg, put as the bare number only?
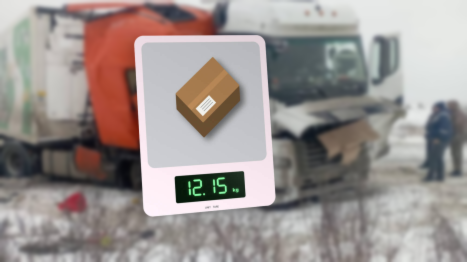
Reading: 12.15
